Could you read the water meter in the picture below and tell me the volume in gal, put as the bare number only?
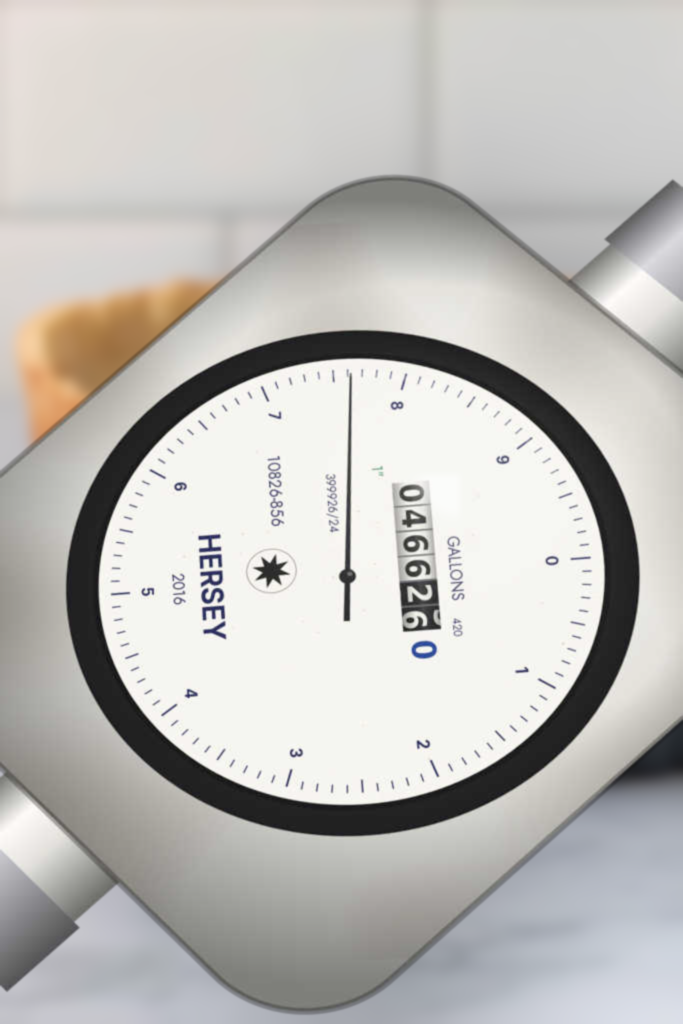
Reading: 466257.6
